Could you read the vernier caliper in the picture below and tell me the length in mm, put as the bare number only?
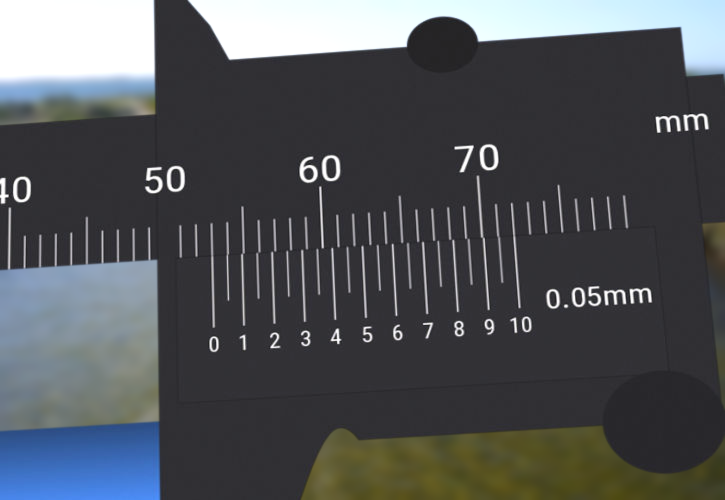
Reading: 53.0
